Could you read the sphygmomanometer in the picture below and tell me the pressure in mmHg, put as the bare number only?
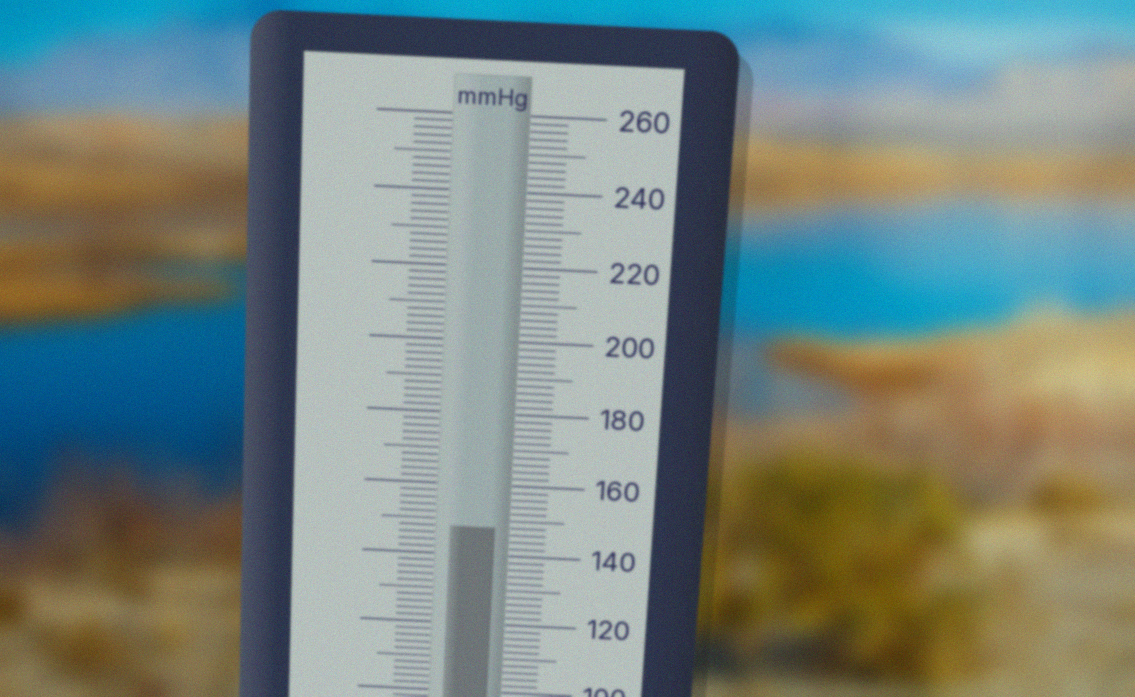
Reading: 148
